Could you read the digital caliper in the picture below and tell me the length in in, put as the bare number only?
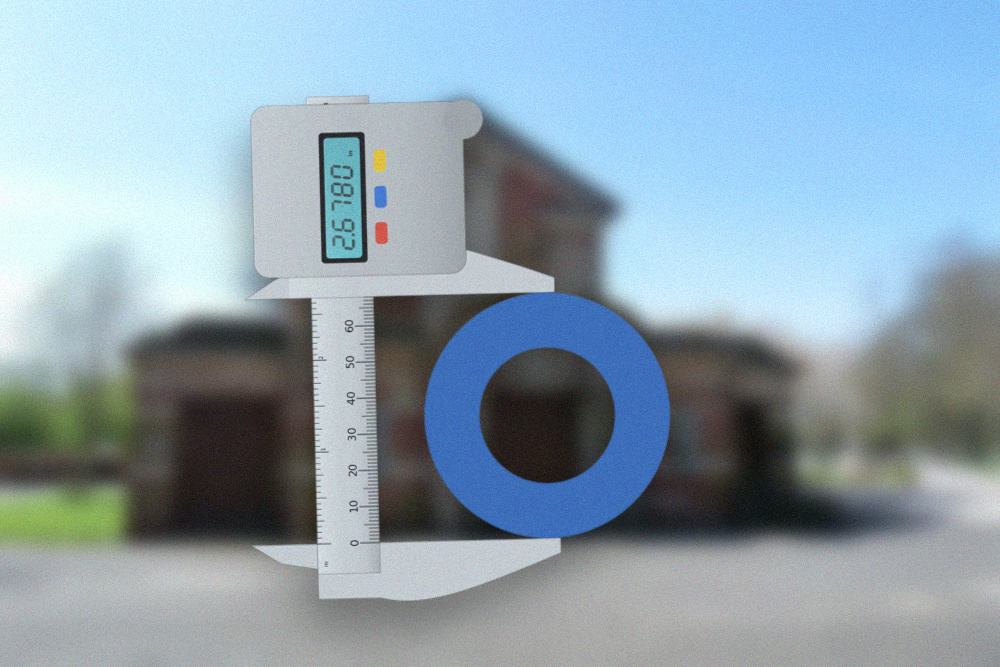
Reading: 2.6780
